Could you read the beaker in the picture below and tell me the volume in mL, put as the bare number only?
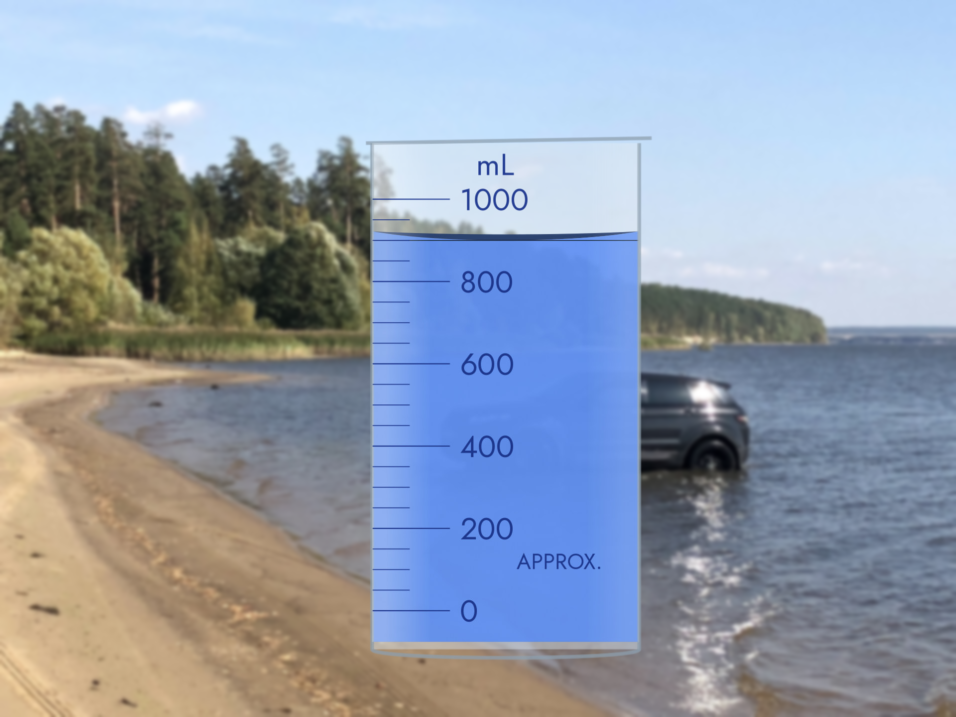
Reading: 900
